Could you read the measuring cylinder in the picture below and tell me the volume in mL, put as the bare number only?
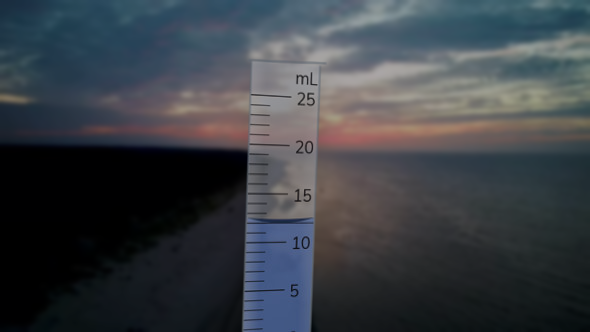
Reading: 12
